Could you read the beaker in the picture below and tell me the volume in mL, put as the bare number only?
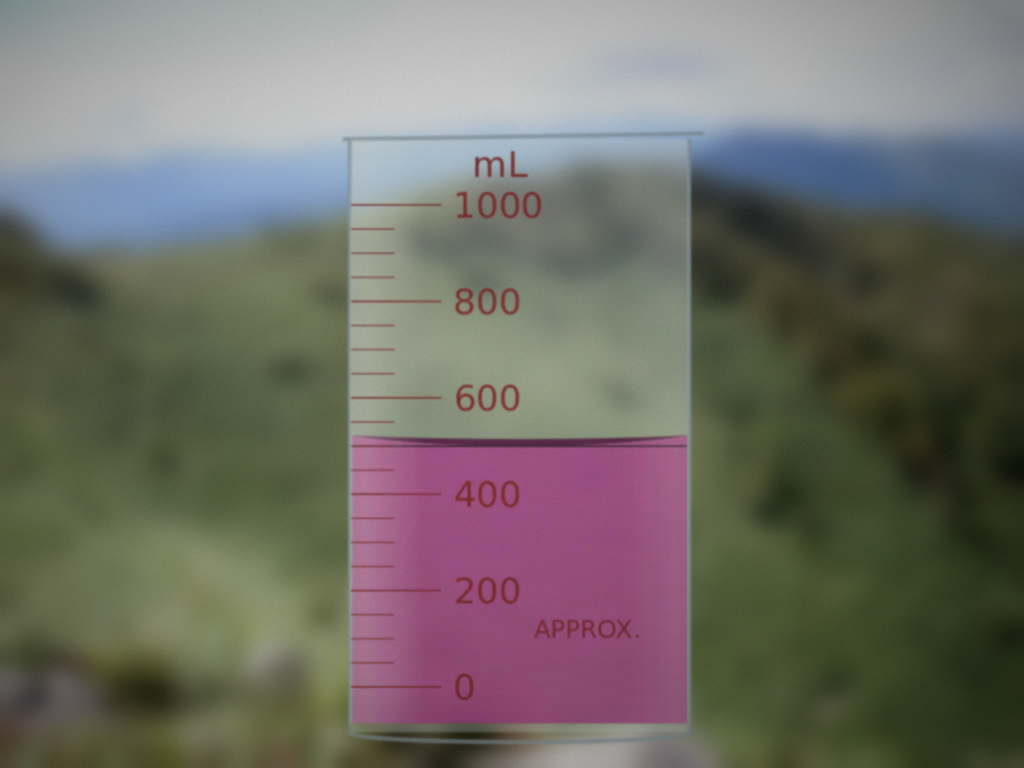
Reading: 500
